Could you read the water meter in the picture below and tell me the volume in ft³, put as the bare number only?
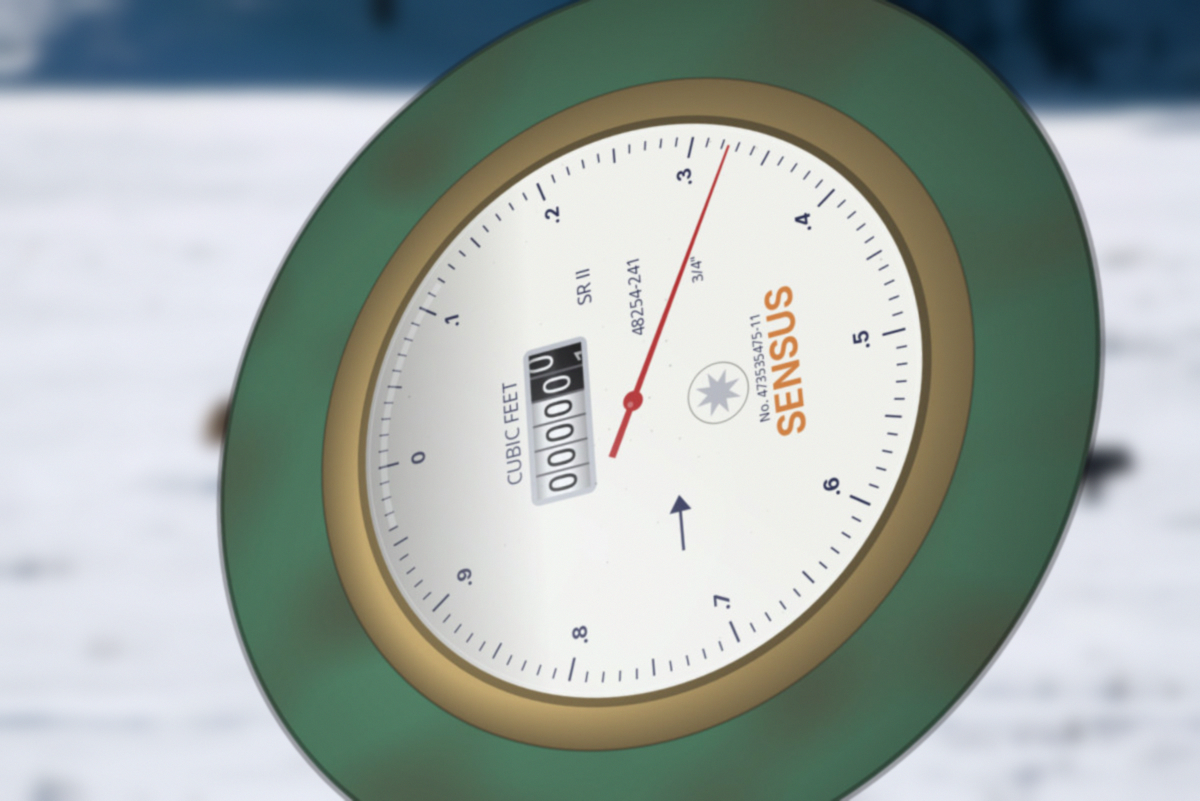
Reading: 0.32
